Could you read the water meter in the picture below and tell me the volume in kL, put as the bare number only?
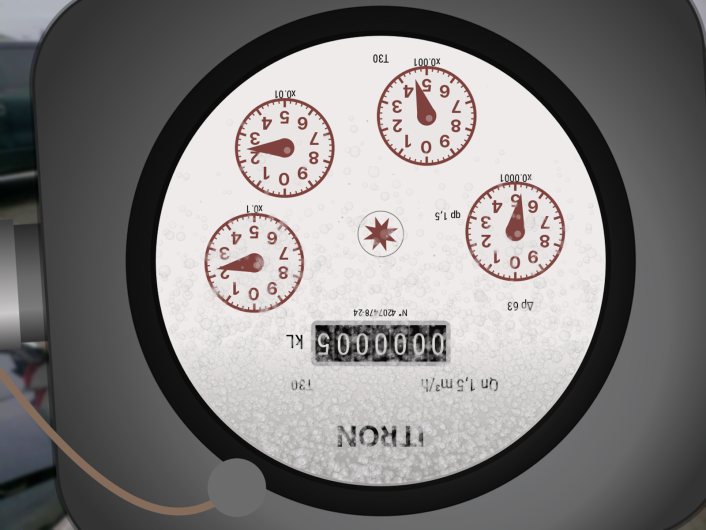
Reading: 5.2245
